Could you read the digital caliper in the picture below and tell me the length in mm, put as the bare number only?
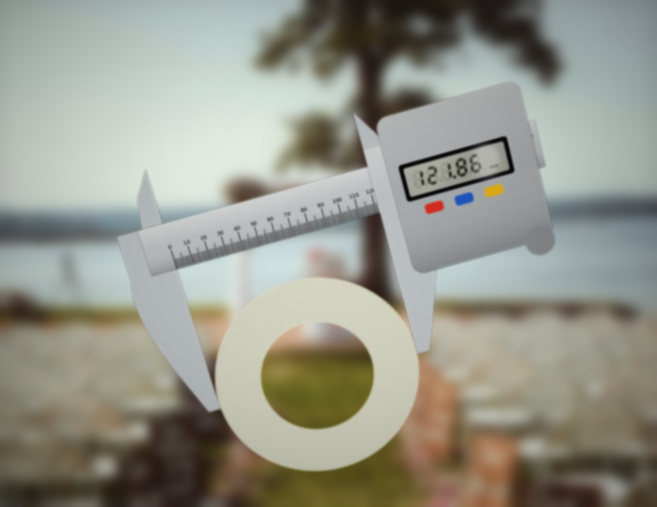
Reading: 121.86
